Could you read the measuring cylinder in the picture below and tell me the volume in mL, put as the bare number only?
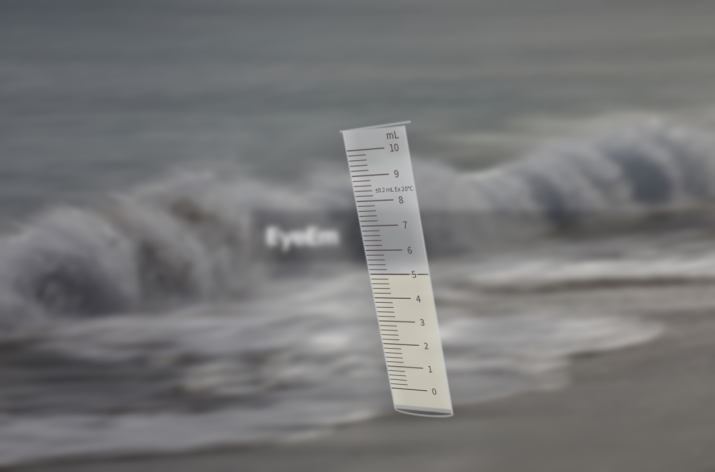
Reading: 5
